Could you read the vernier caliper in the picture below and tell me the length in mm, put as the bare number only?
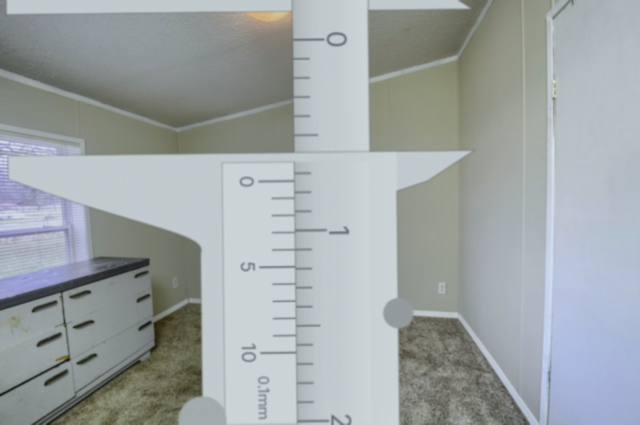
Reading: 7.4
